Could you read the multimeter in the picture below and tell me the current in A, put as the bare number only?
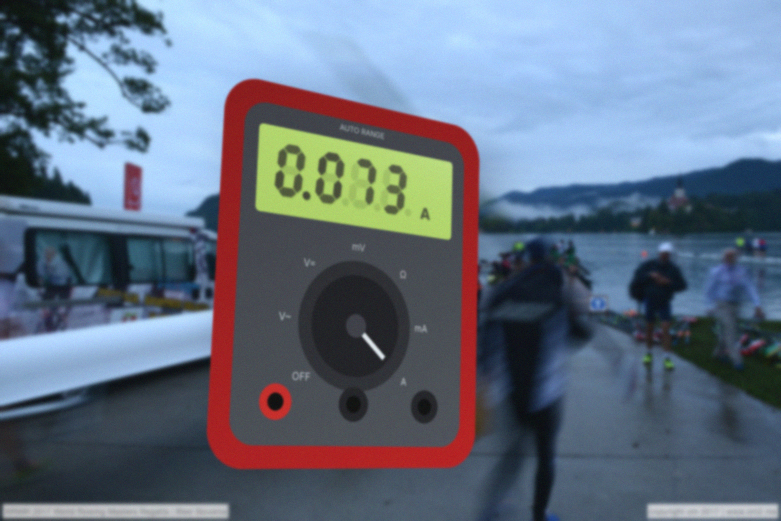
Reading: 0.073
